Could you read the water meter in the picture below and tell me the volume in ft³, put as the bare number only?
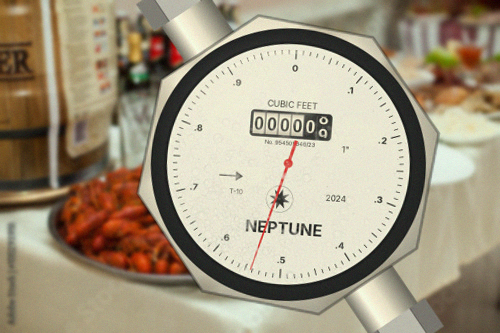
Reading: 8.54
